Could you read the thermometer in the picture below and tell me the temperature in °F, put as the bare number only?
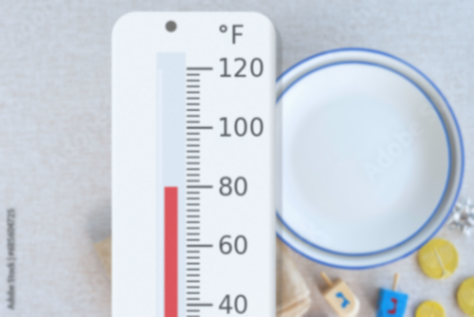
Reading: 80
